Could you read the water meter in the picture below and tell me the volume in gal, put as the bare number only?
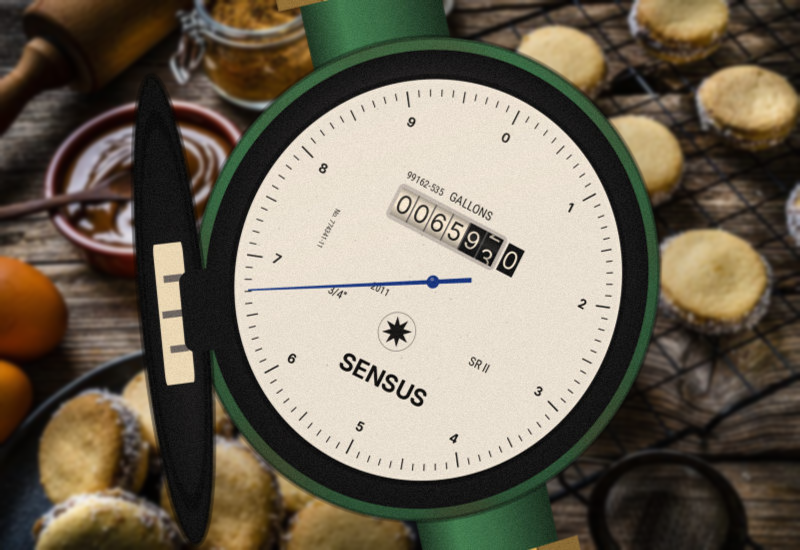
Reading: 65926.7
